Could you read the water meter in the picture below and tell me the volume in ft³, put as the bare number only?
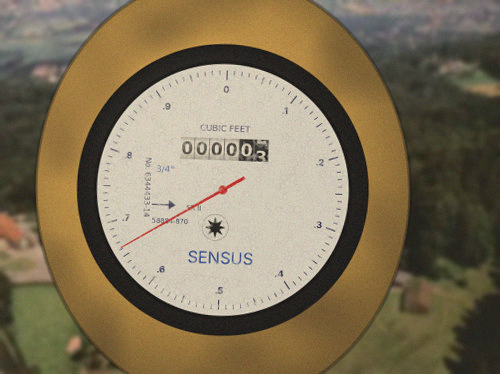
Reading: 2.66
